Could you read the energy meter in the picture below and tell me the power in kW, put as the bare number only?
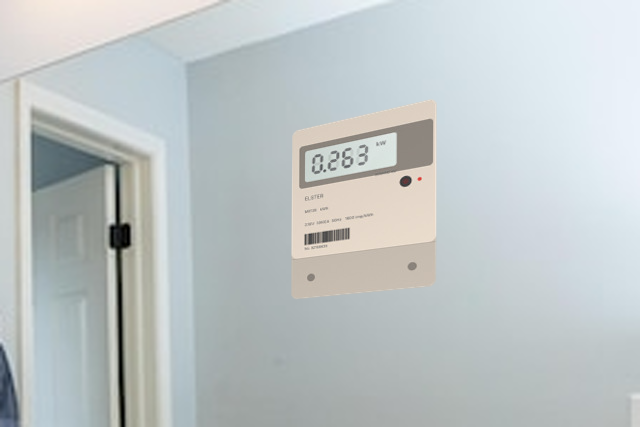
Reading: 0.263
